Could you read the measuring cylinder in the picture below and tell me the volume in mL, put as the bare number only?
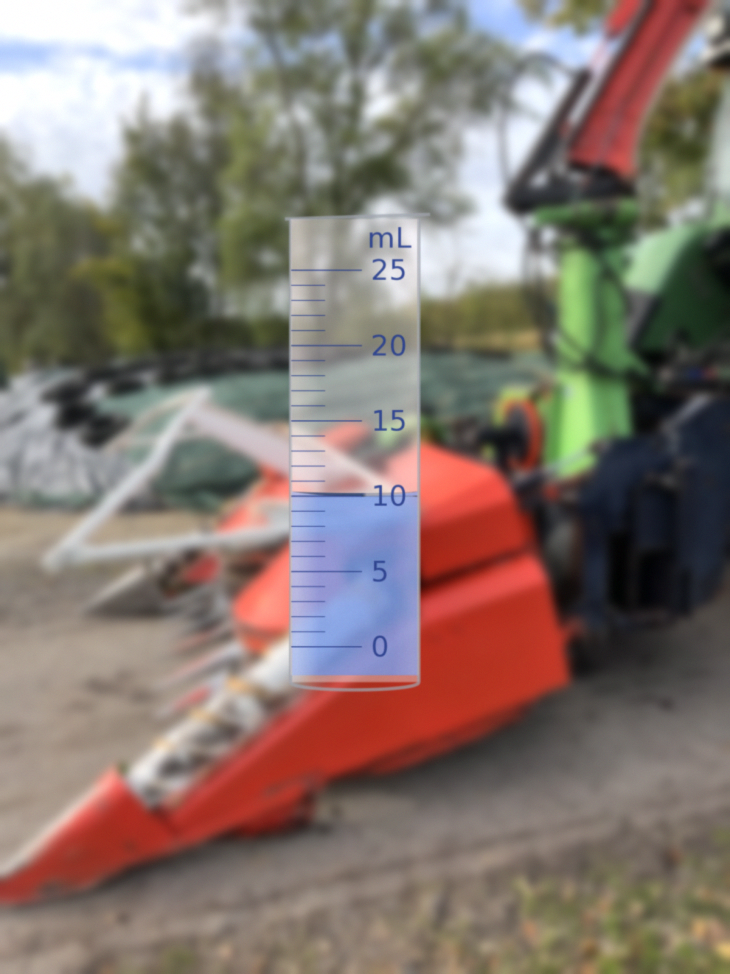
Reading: 10
